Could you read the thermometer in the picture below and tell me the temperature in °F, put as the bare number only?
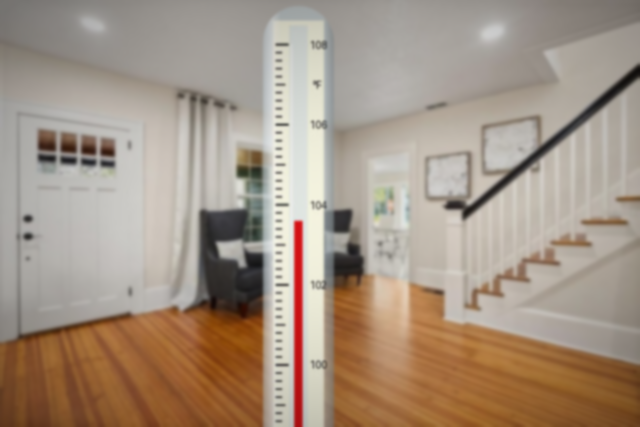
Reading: 103.6
